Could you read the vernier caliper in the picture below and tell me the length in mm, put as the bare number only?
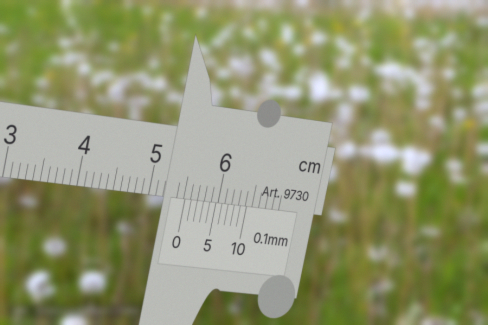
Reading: 55.2
